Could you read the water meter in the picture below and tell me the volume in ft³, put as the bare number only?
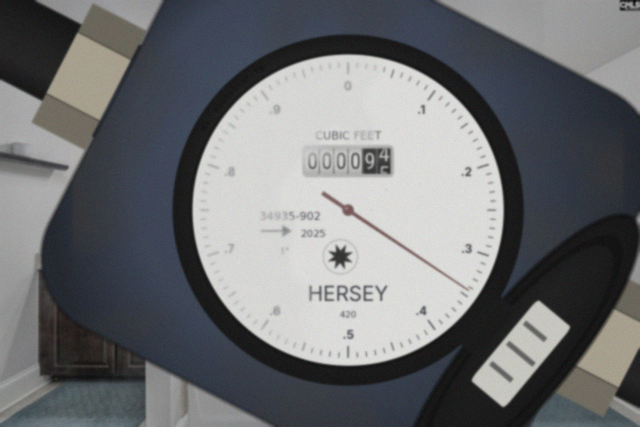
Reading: 94.34
